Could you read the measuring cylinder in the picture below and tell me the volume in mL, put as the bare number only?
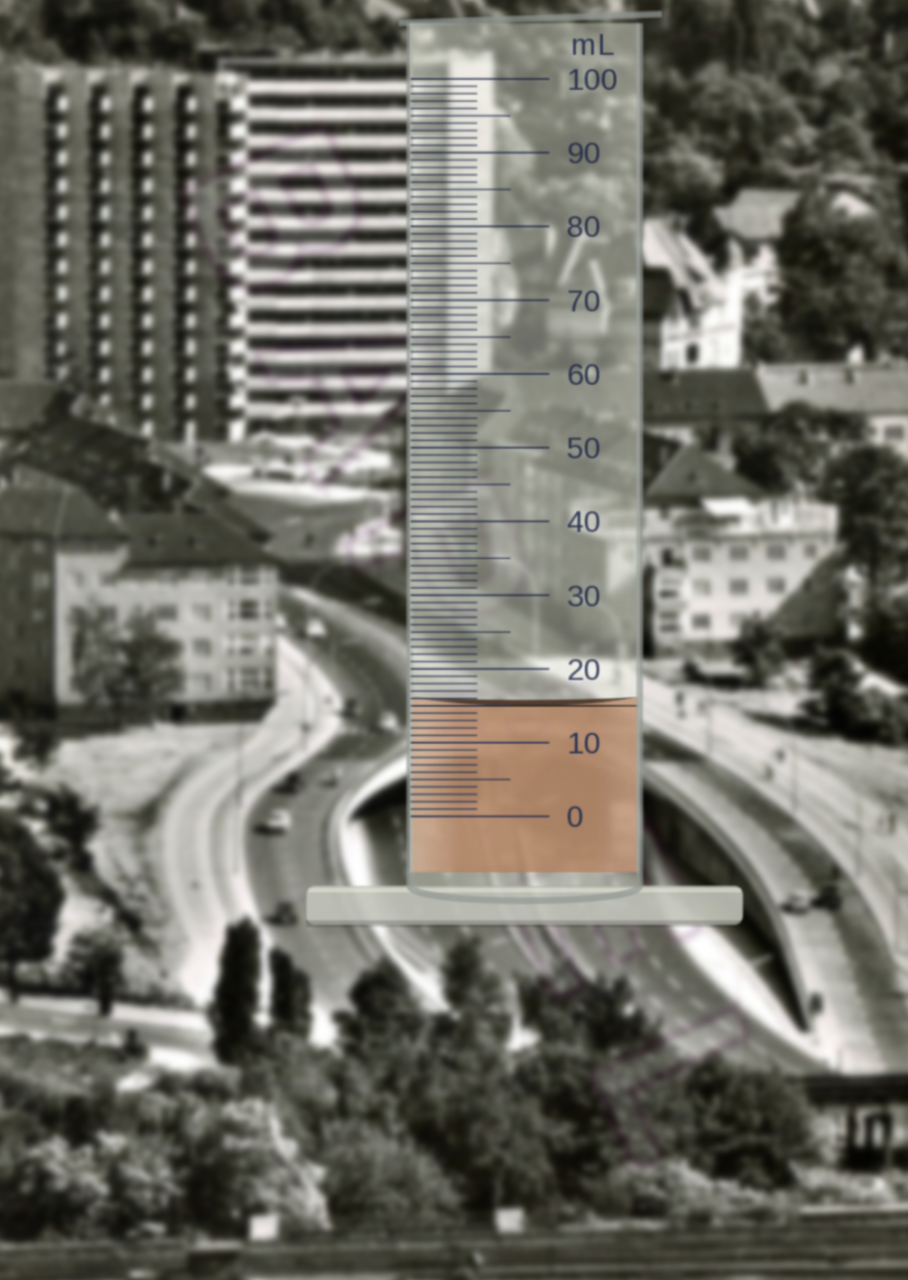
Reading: 15
